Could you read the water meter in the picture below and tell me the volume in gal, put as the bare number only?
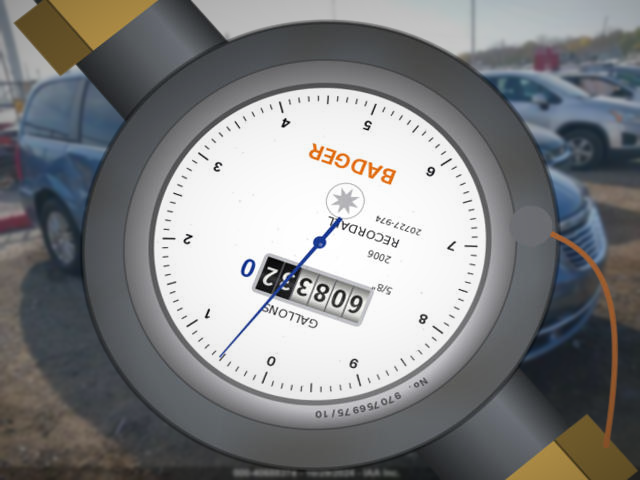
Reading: 6083320.5
